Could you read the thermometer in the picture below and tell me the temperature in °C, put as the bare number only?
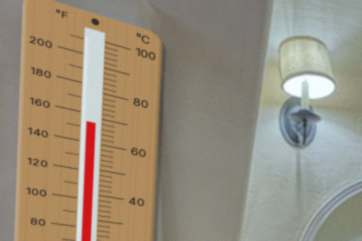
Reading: 68
